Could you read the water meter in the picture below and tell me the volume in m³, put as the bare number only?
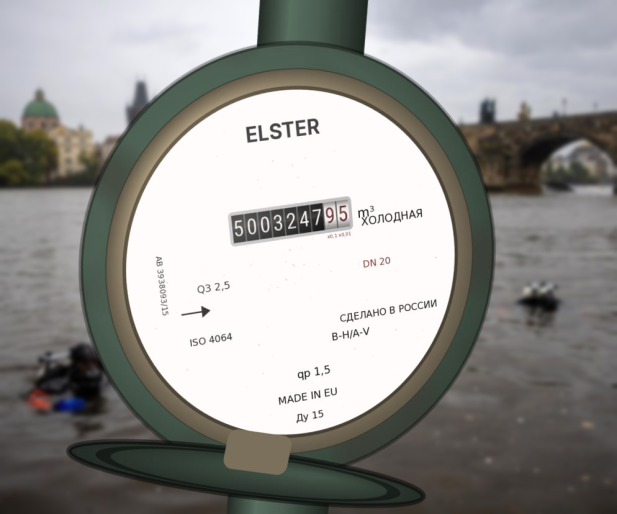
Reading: 5003247.95
